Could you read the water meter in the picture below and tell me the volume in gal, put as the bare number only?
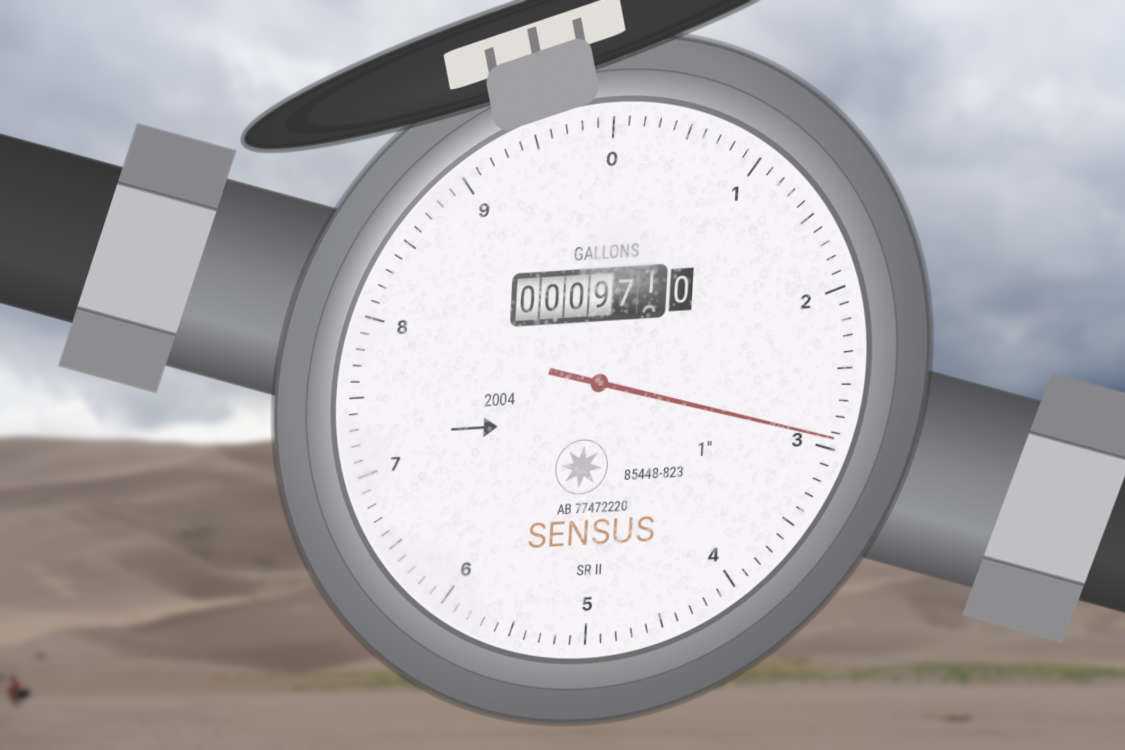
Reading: 9712.9
